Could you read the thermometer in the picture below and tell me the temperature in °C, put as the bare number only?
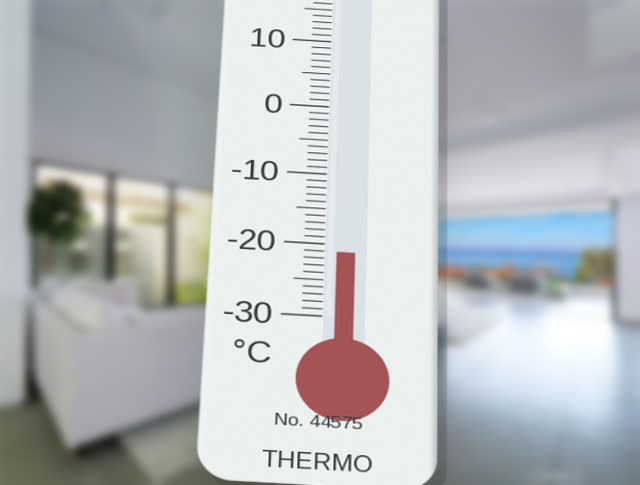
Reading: -21
